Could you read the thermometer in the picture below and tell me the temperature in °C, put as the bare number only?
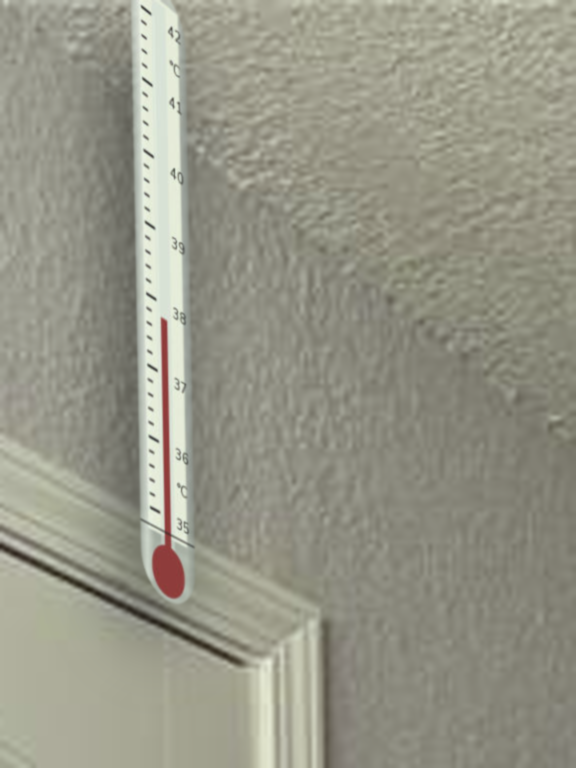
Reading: 37.8
